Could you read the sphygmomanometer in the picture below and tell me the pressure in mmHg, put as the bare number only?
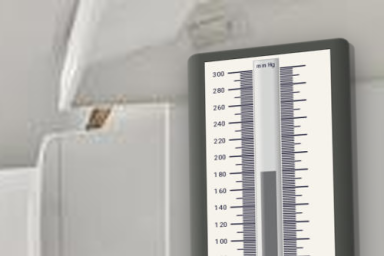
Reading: 180
